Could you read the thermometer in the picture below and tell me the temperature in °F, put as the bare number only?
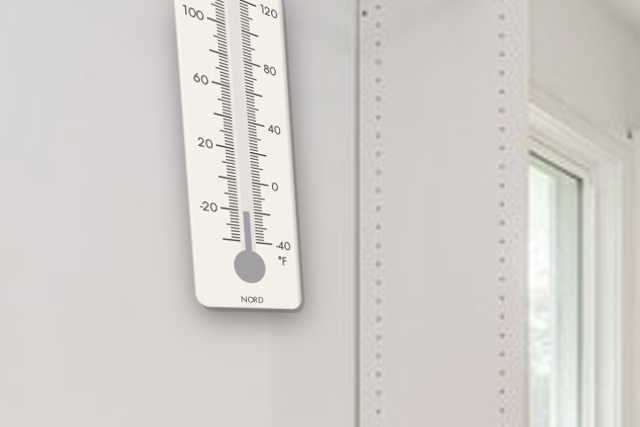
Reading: -20
